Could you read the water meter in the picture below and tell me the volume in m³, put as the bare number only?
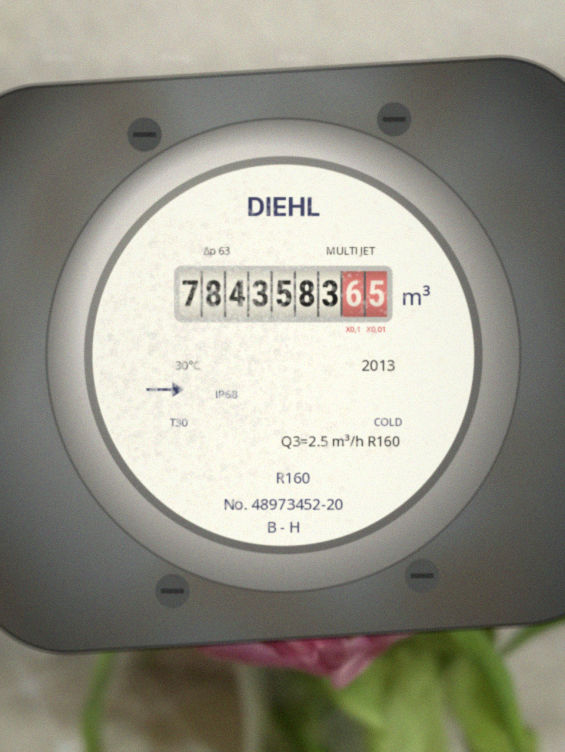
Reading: 7843583.65
